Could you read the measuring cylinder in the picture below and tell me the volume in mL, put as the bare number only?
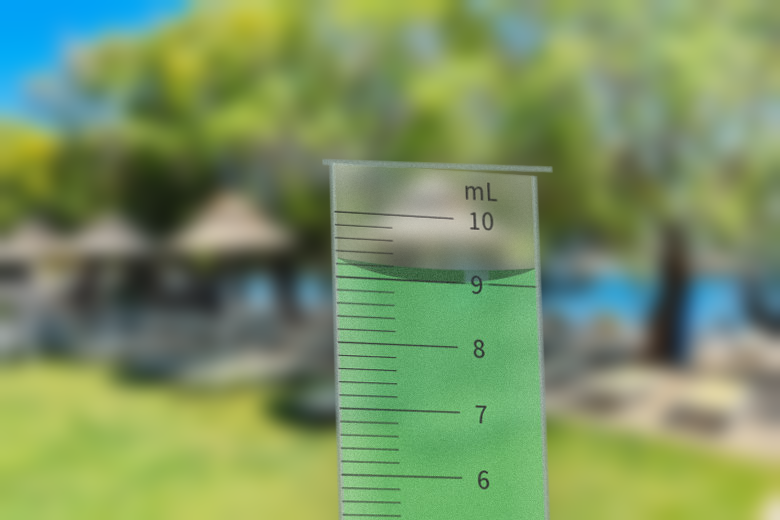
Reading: 9
